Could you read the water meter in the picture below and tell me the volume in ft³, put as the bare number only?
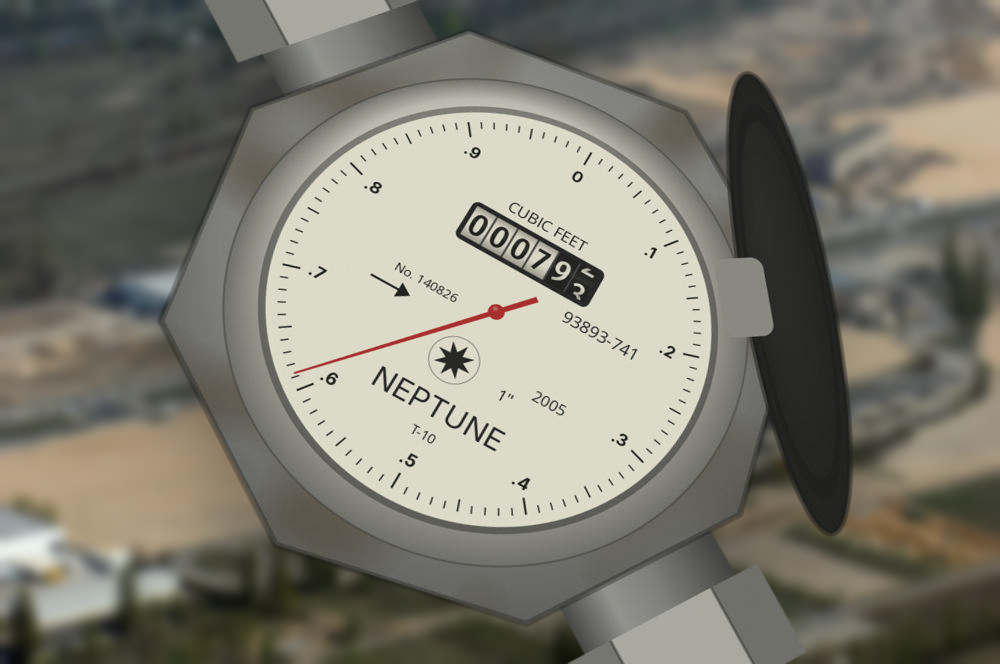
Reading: 792.61
